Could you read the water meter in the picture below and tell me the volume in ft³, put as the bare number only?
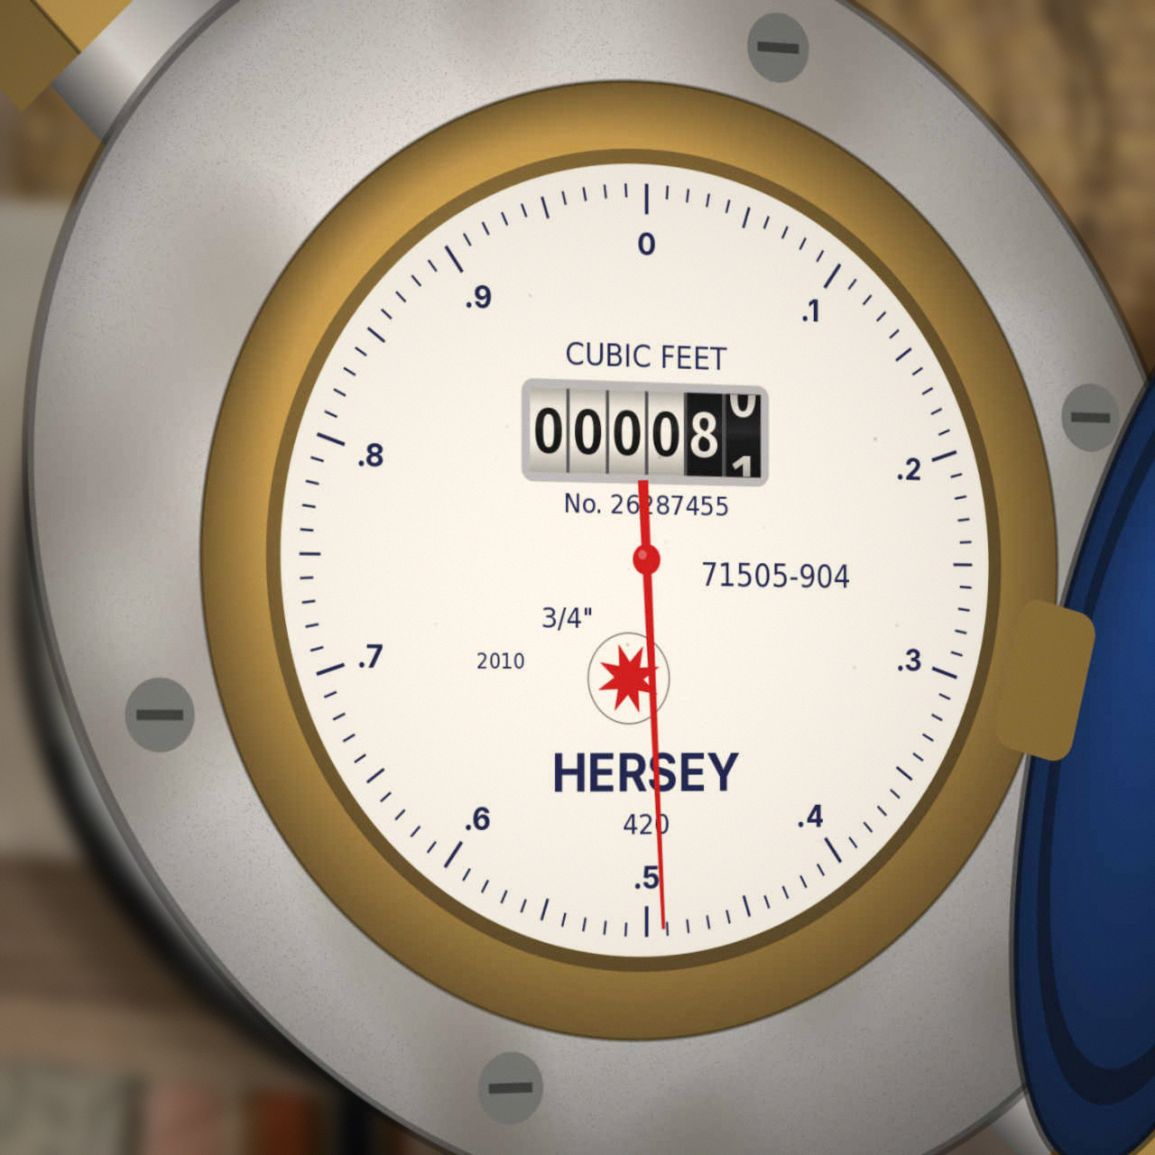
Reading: 80.49
